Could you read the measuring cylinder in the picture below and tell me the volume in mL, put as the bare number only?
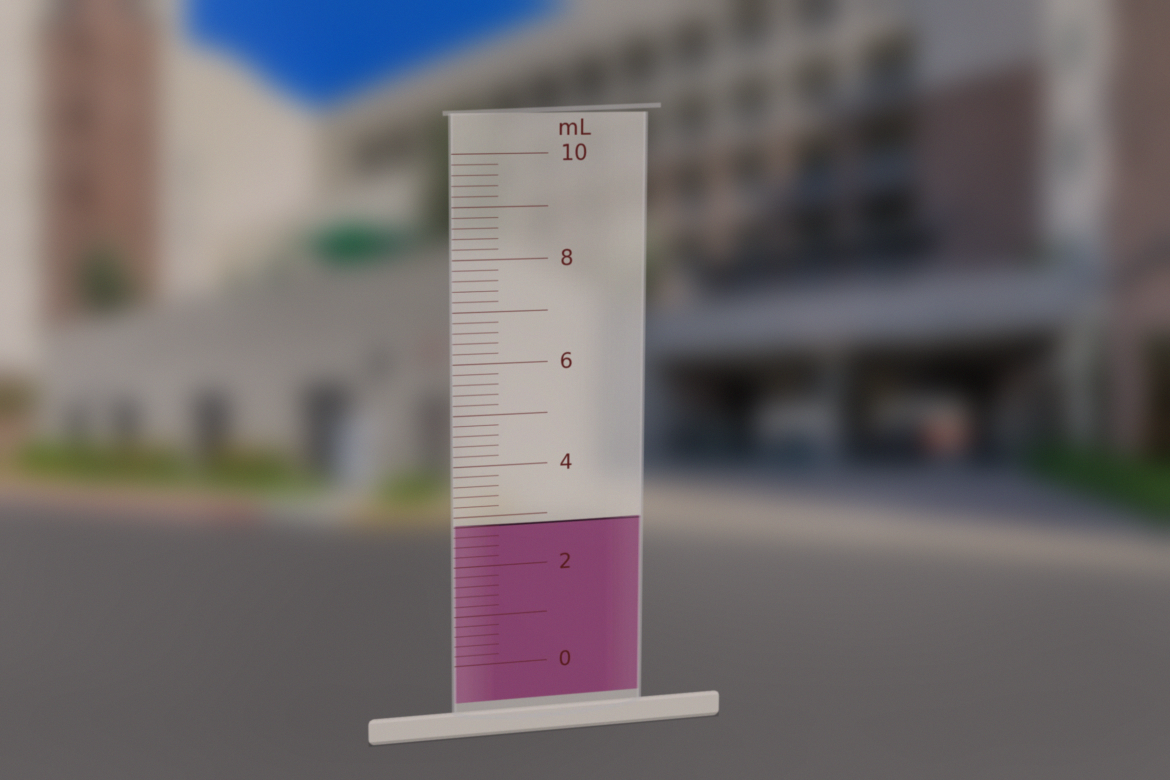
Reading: 2.8
